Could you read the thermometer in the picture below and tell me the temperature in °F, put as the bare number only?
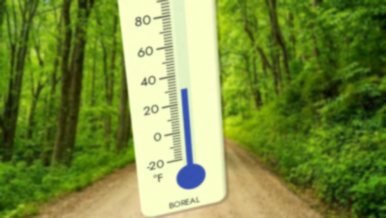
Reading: 30
